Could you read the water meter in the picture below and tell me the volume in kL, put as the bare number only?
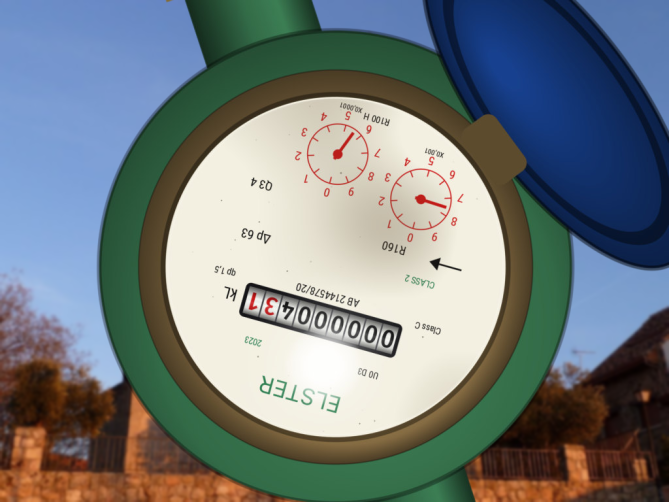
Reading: 4.3175
